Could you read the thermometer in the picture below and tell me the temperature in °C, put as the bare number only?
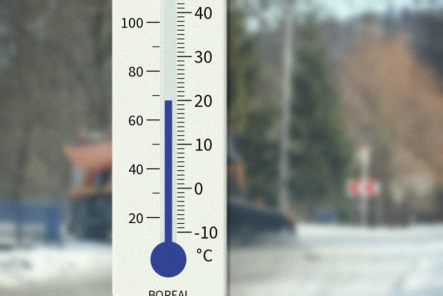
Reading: 20
